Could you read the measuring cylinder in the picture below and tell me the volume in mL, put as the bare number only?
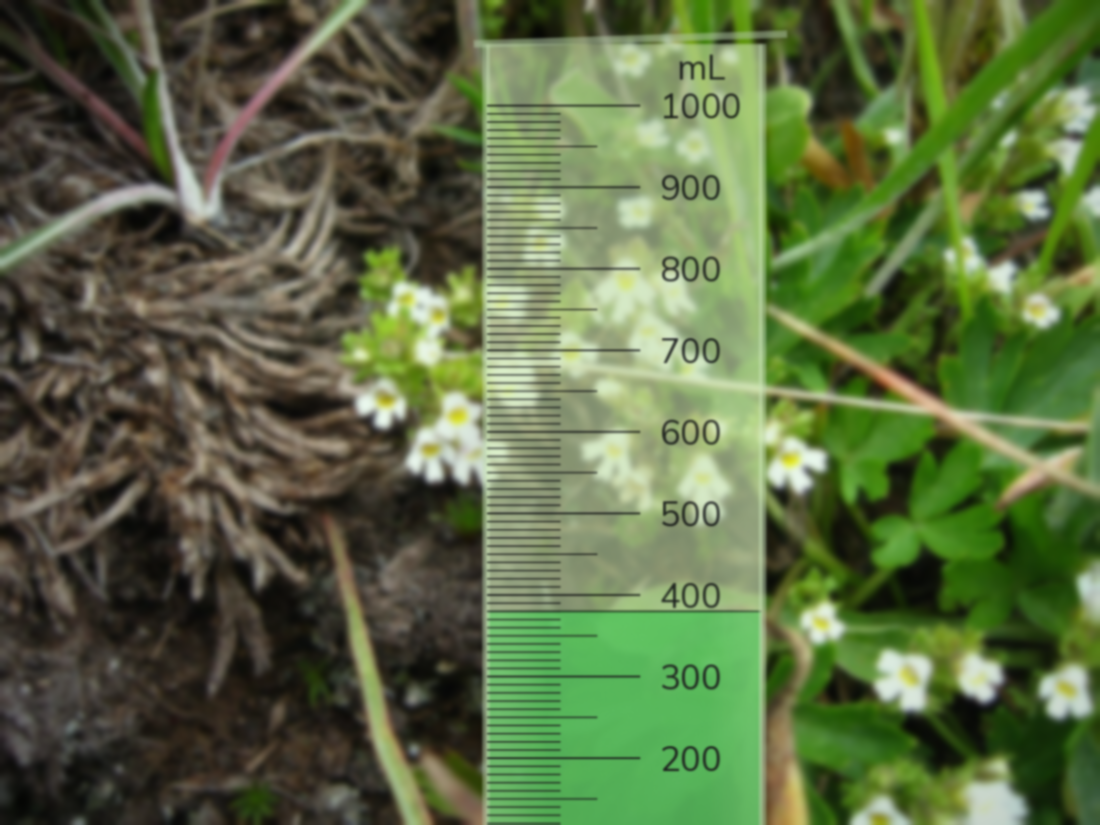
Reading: 380
